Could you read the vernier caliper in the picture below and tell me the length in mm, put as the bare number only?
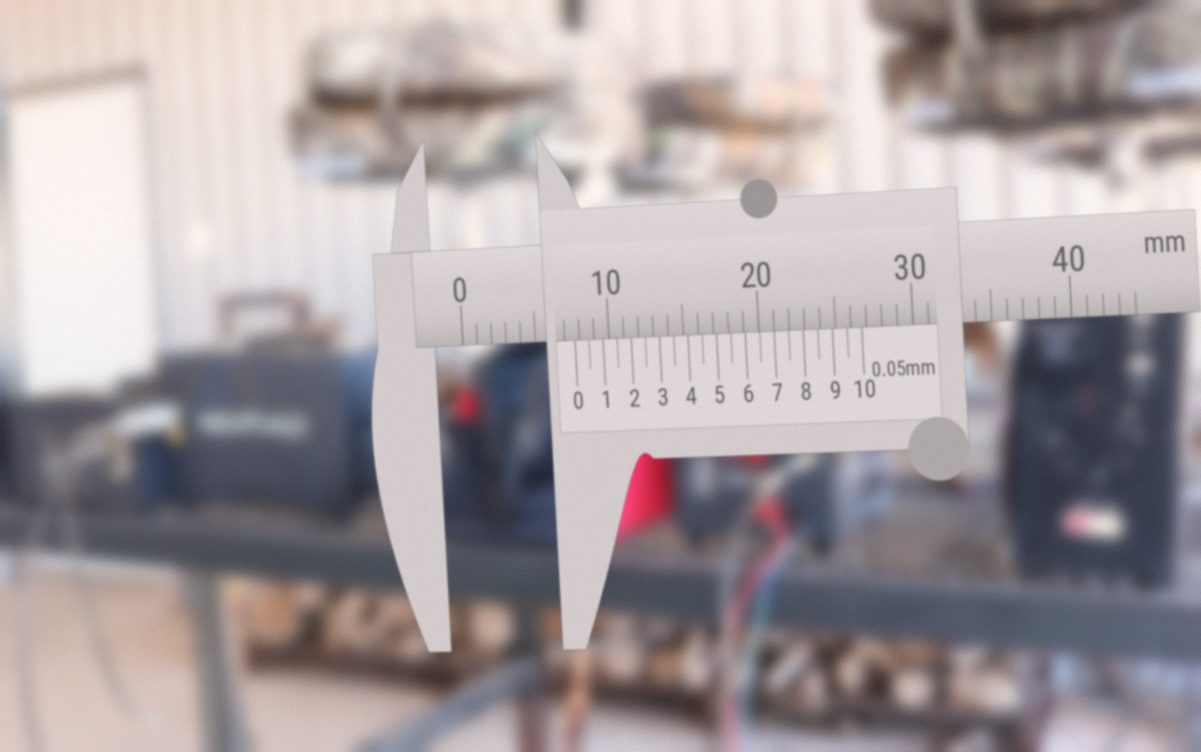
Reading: 7.7
